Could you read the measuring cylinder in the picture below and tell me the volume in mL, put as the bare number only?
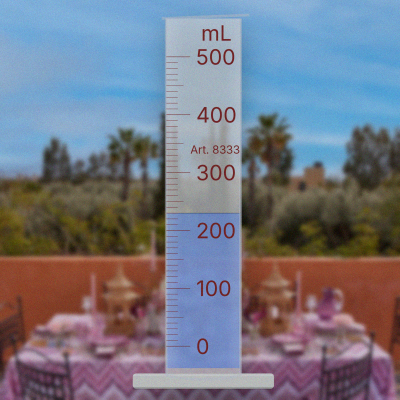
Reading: 230
